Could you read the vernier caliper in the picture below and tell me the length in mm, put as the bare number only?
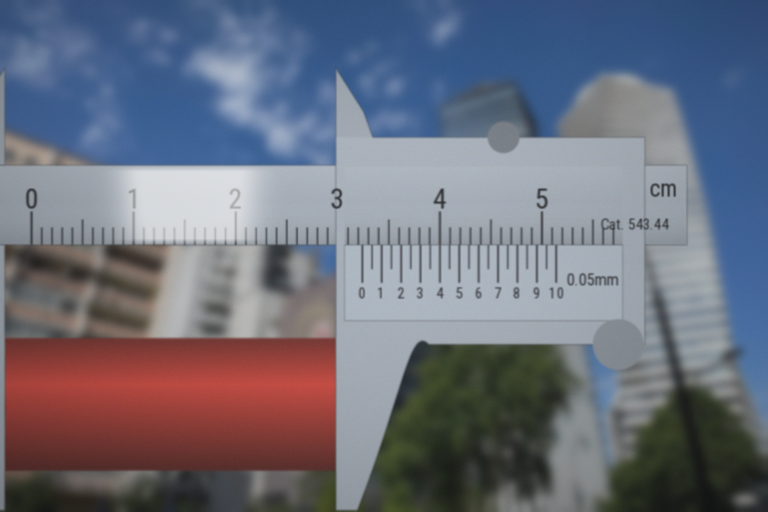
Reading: 32.4
